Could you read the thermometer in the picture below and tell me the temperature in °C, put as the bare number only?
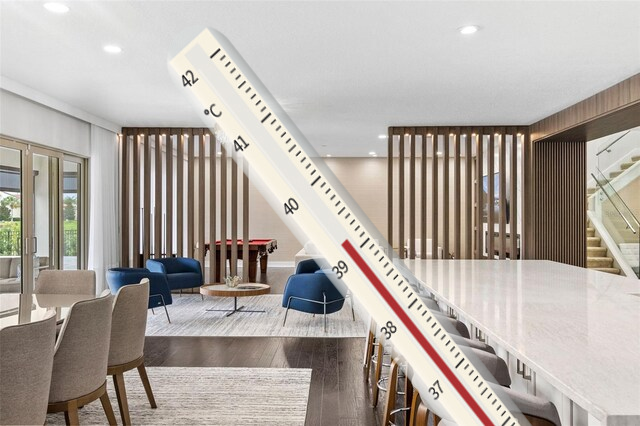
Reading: 39.2
